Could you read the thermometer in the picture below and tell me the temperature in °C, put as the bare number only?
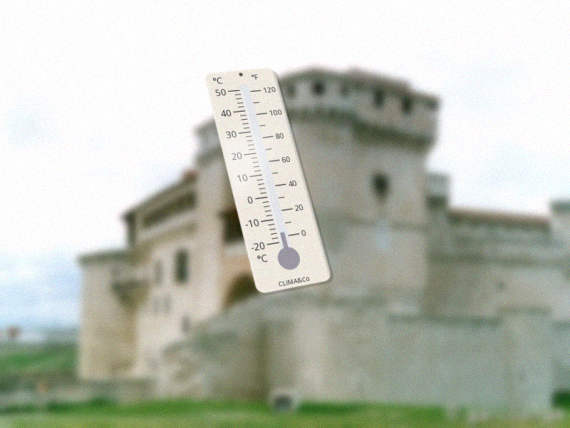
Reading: -16
